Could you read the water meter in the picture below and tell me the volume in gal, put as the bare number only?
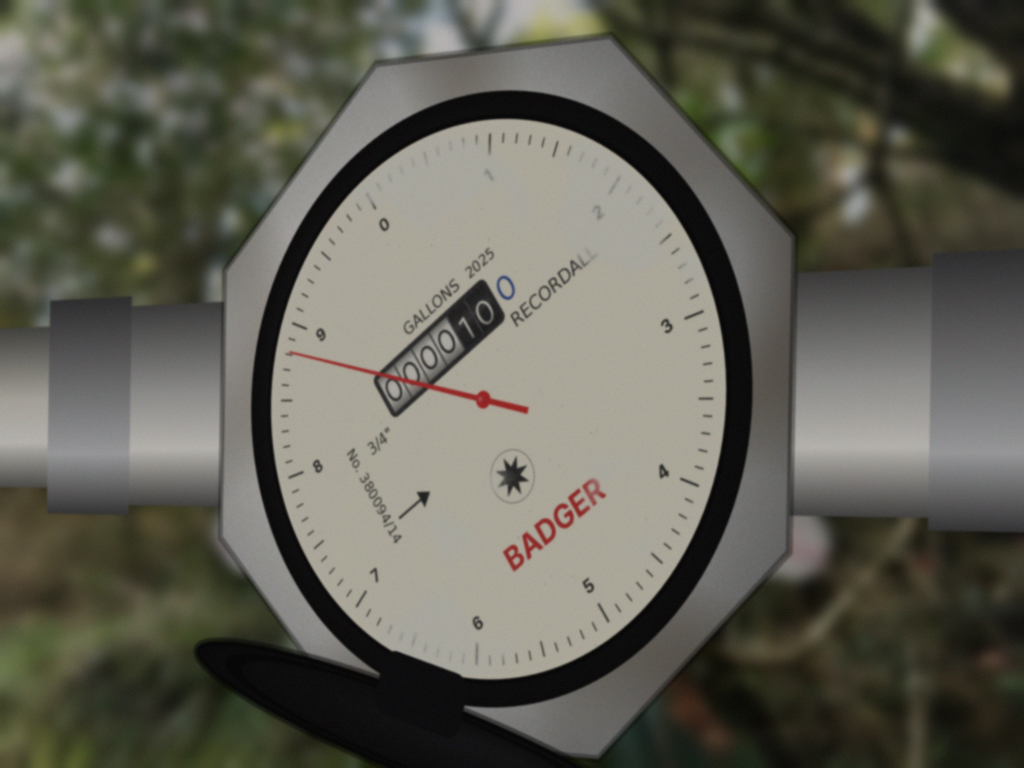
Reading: 98.8
